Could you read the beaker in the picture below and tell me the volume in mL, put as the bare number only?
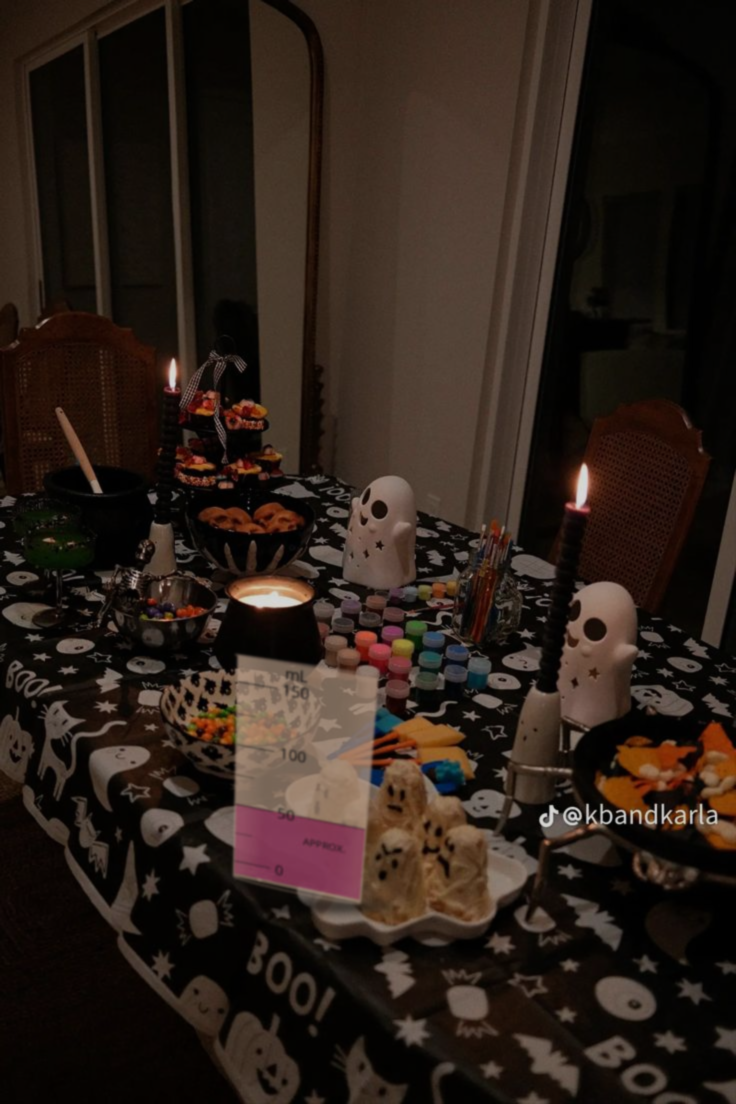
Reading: 50
